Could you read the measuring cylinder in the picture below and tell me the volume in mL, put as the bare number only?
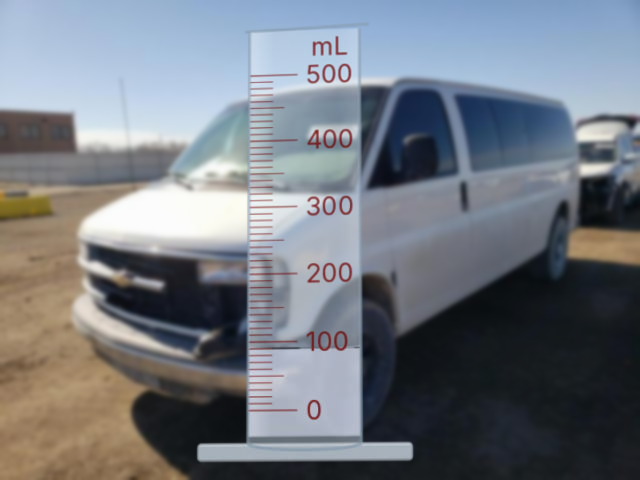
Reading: 90
